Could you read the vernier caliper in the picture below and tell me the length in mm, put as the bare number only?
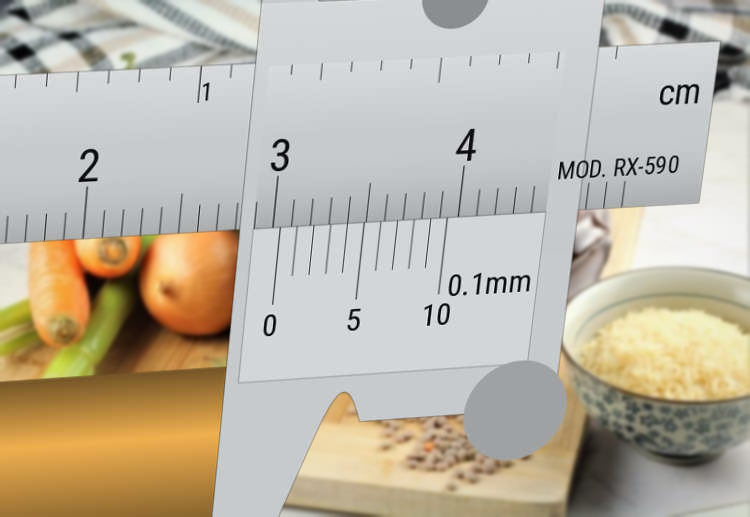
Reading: 30.4
